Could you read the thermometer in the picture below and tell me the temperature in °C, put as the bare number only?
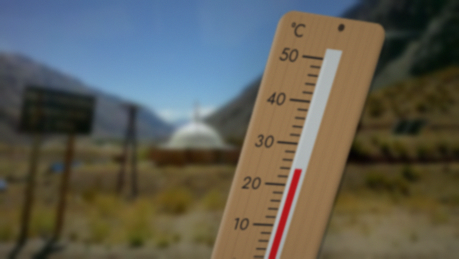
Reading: 24
